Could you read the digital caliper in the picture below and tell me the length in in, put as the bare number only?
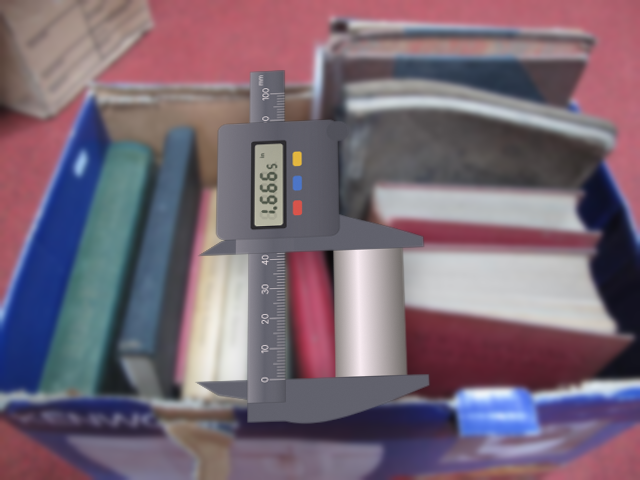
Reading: 1.6665
